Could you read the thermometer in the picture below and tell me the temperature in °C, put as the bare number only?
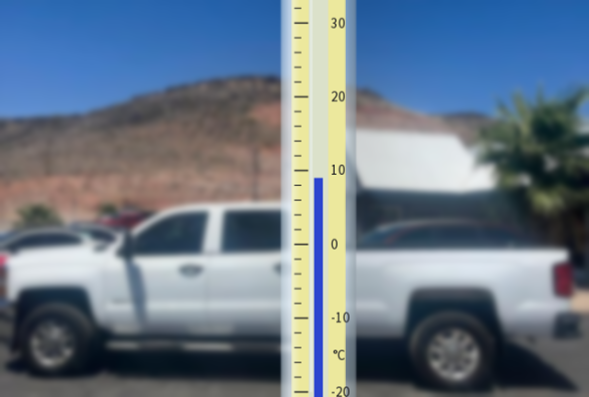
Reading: 9
